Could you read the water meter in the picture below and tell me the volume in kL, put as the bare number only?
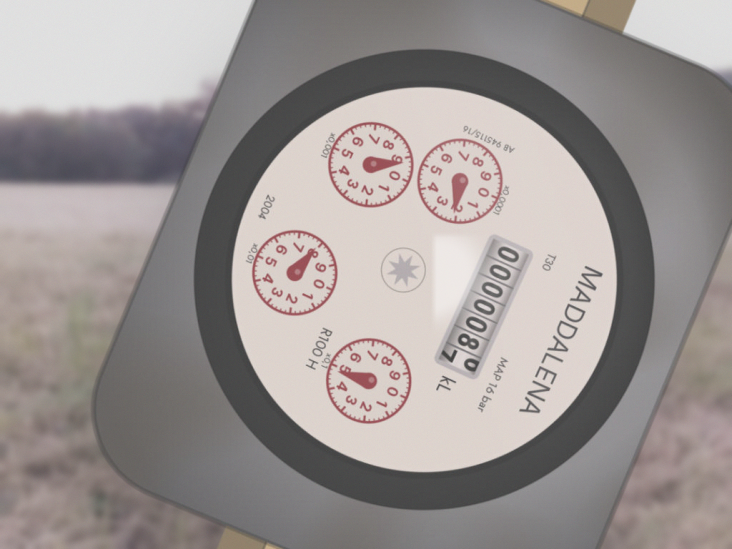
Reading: 86.4792
